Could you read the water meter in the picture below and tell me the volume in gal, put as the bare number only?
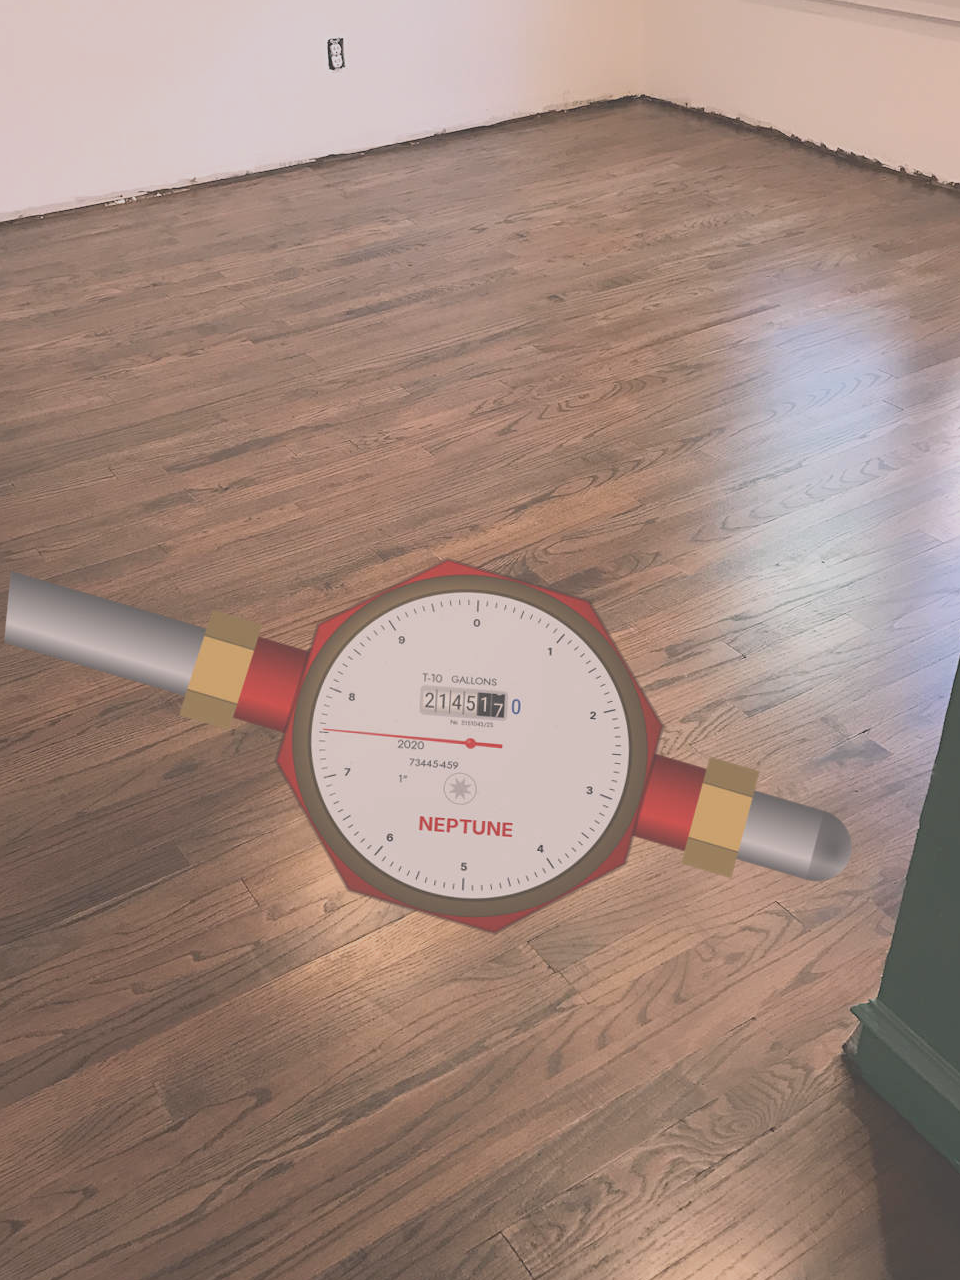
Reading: 2145167.5
